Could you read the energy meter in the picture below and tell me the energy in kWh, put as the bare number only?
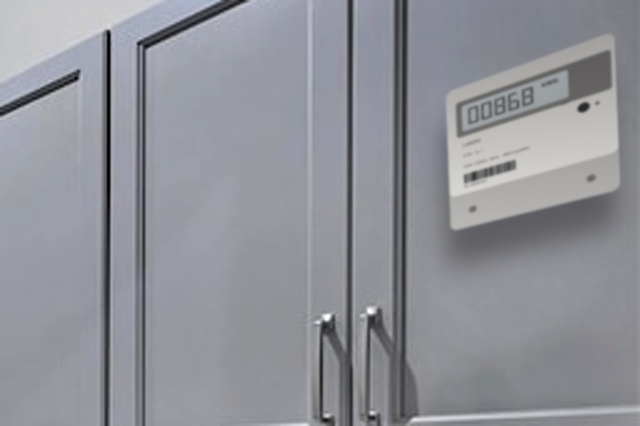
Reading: 868
